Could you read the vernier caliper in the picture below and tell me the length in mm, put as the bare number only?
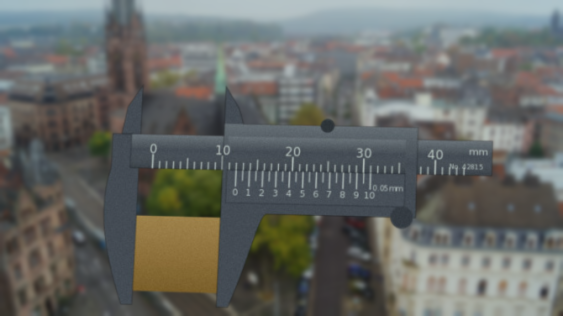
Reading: 12.0
